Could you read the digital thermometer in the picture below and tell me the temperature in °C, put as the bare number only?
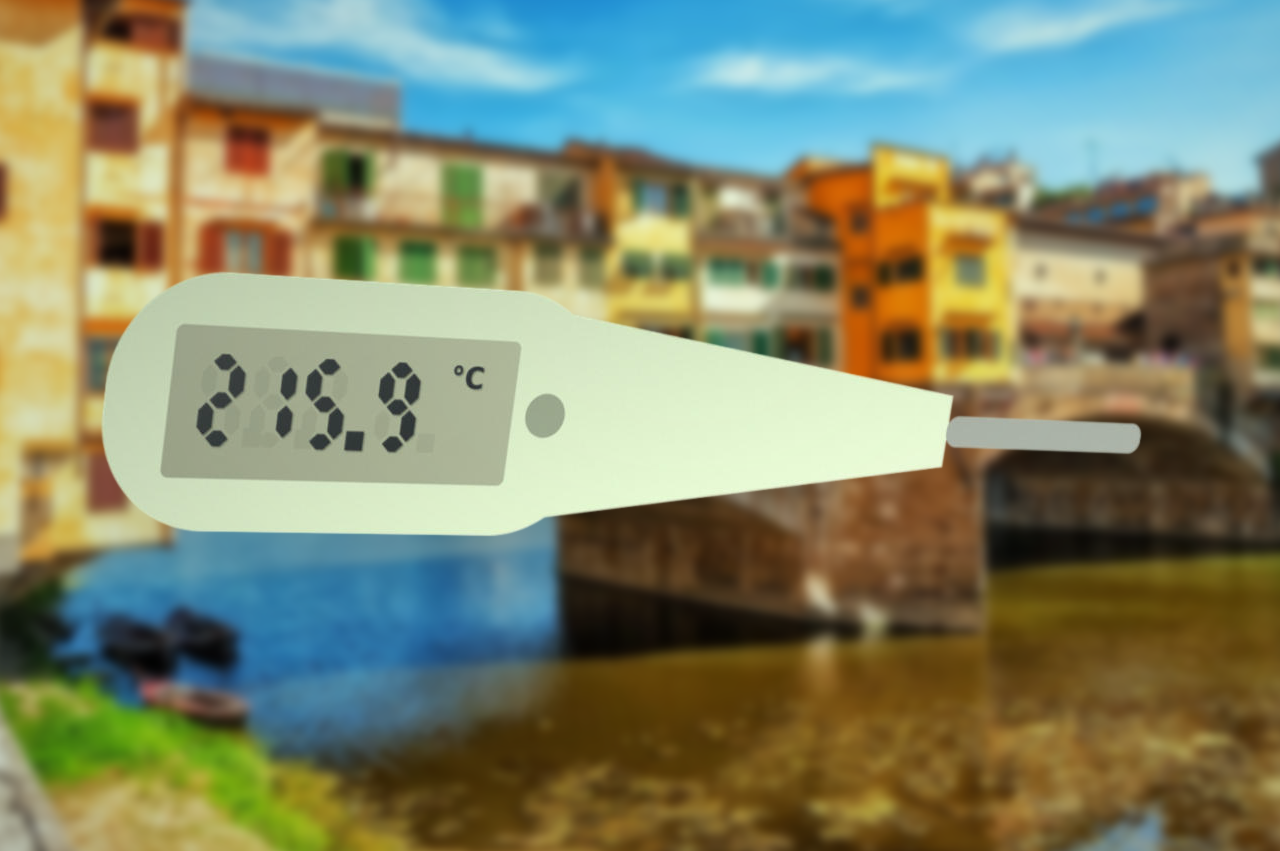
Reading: 215.9
